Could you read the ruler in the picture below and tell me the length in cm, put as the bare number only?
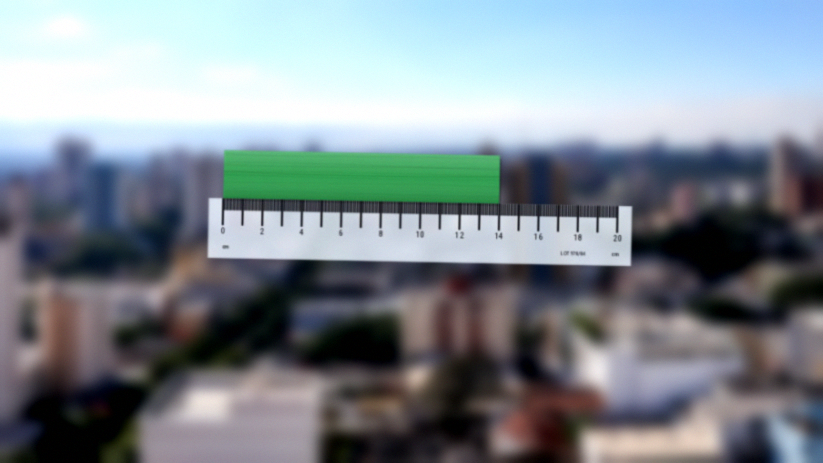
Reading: 14
